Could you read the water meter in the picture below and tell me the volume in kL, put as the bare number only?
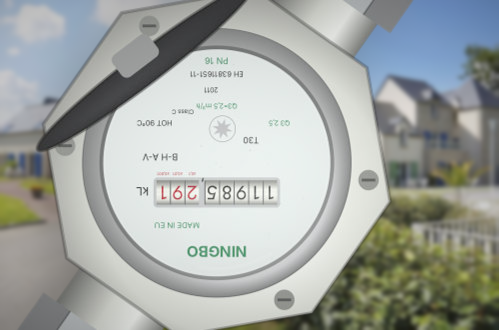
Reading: 11985.291
